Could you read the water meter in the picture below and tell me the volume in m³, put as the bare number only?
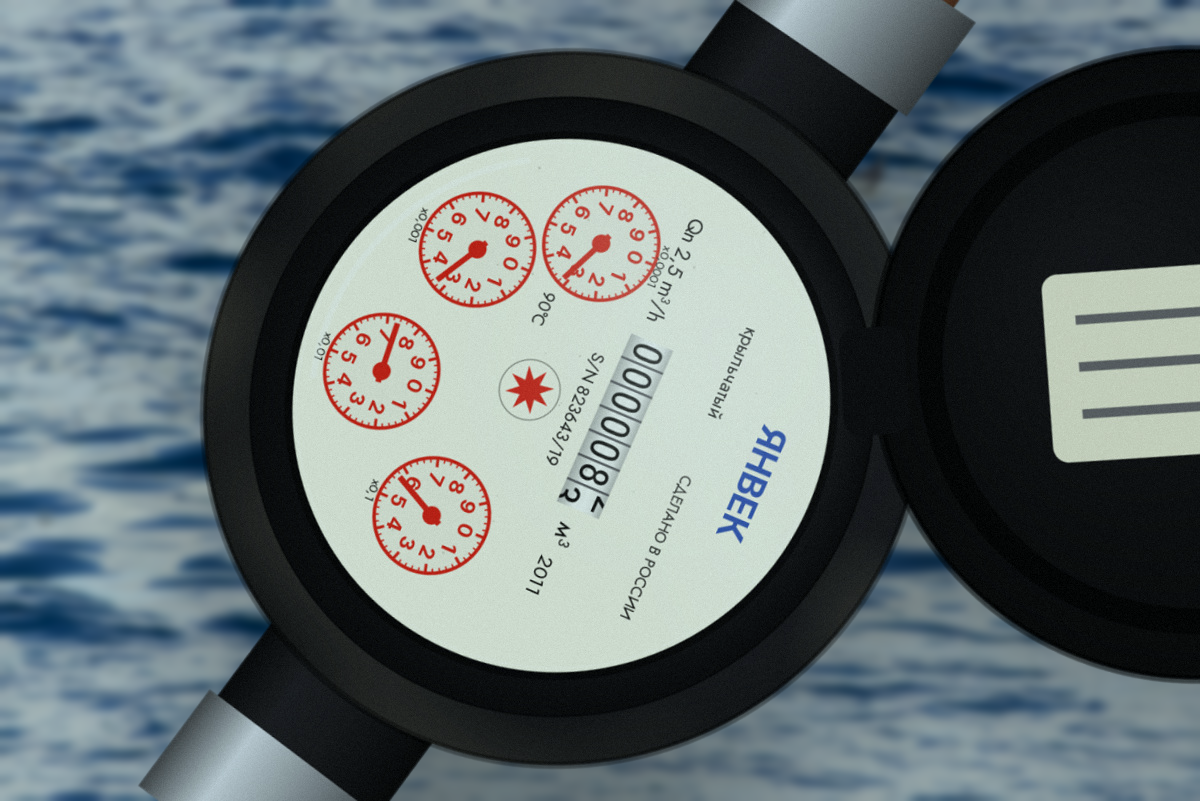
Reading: 82.5733
